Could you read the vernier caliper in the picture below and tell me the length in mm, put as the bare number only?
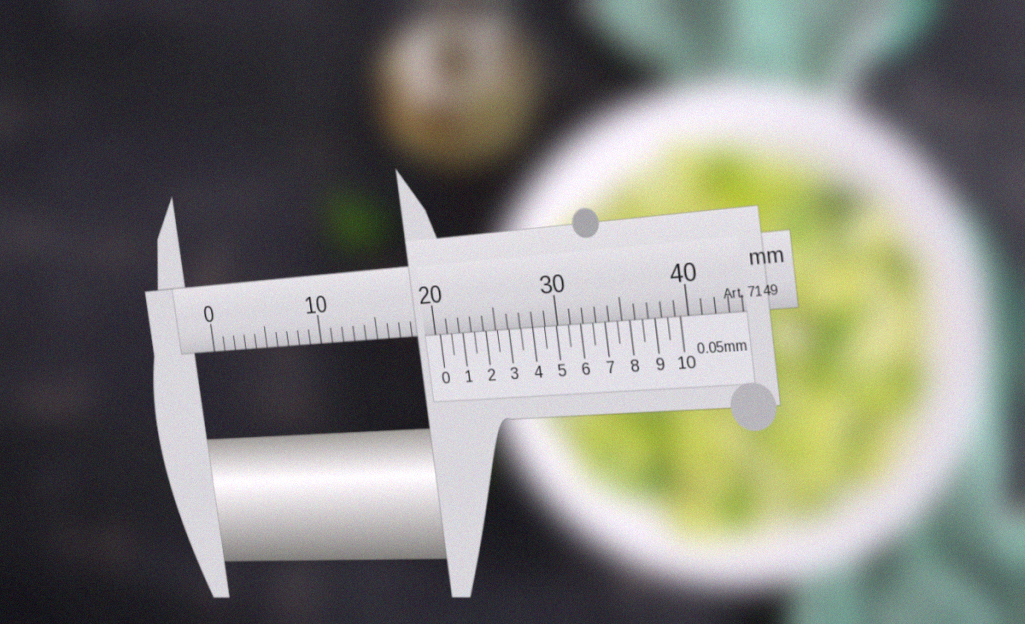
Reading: 20.4
